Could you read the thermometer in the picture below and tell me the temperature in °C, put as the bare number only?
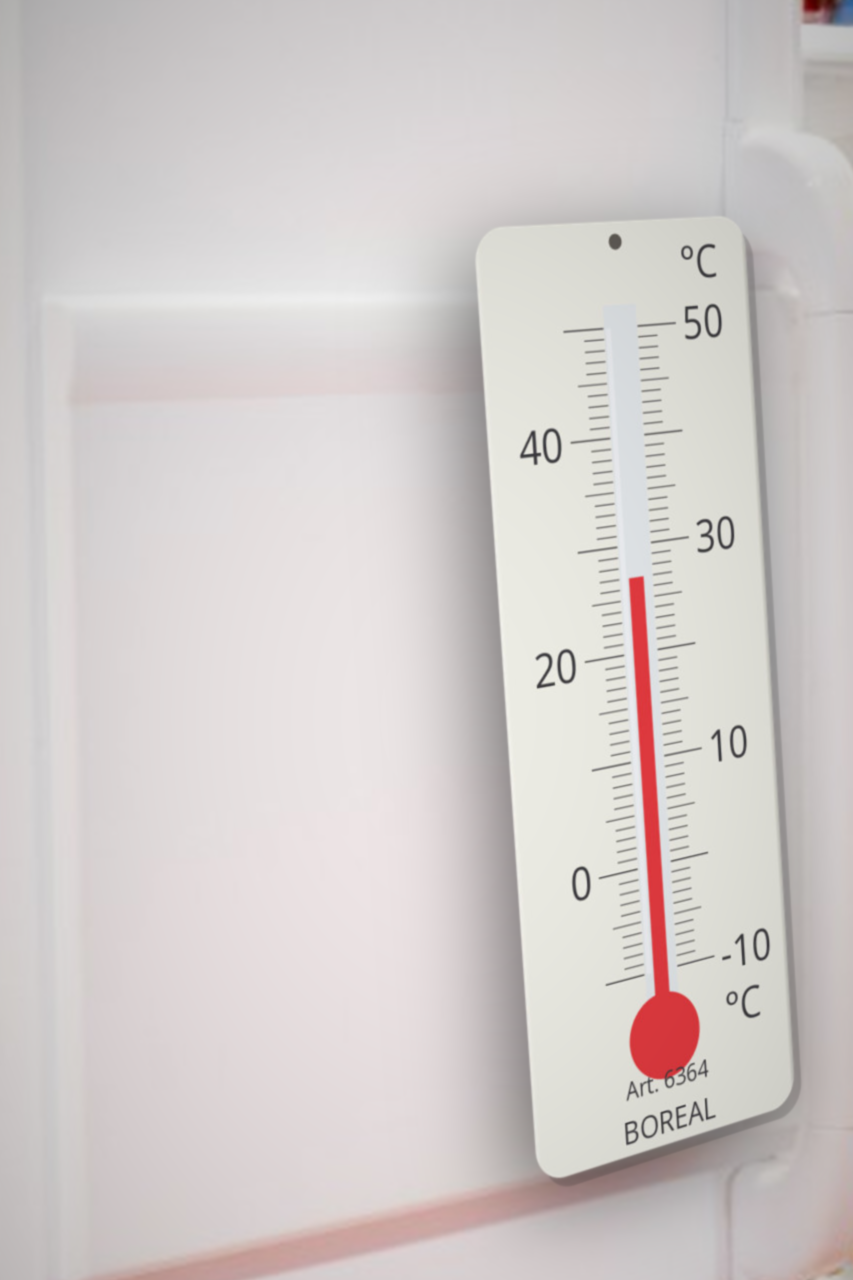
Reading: 27
